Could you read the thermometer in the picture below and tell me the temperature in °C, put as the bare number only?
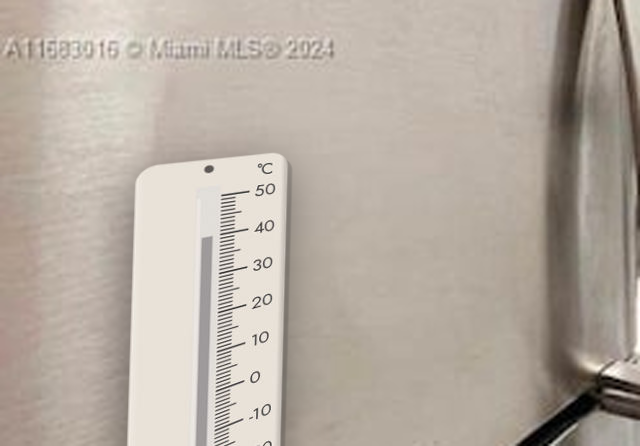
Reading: 40
